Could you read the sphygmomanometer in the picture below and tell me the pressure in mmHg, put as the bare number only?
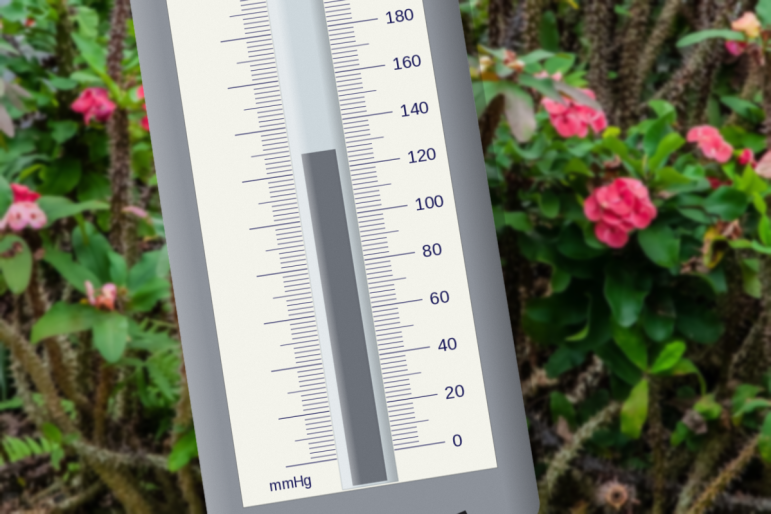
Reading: 128
